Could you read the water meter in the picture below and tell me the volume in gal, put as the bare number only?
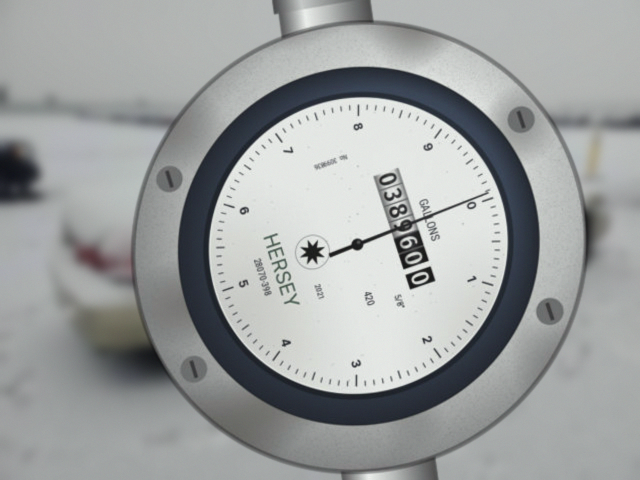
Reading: 389599.9
